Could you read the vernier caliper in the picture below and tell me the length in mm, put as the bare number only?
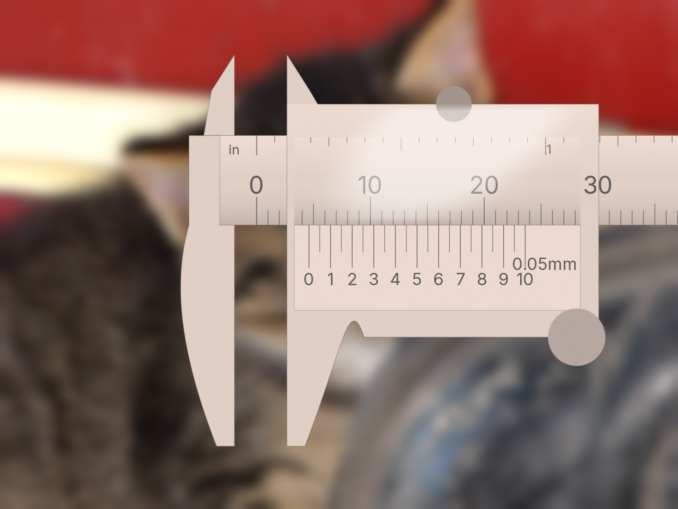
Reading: 4.6
